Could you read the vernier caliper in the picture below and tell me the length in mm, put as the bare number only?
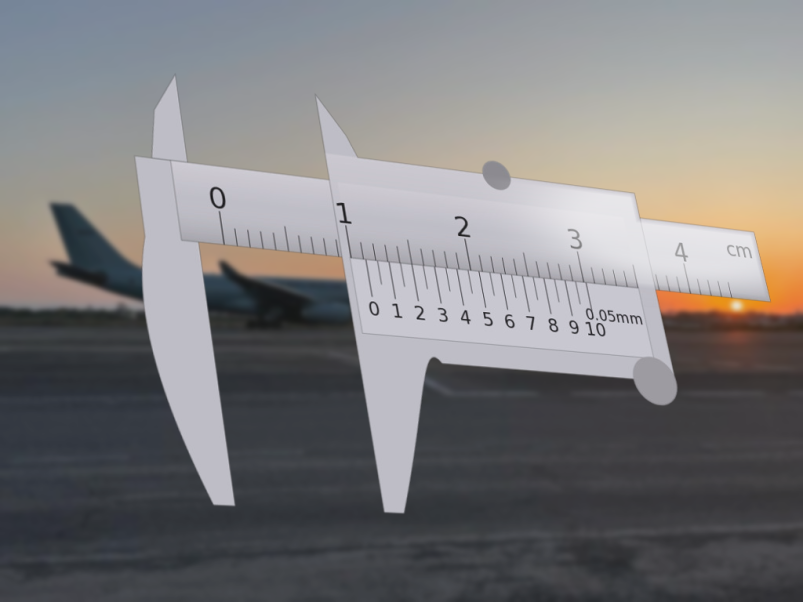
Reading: 11.2
